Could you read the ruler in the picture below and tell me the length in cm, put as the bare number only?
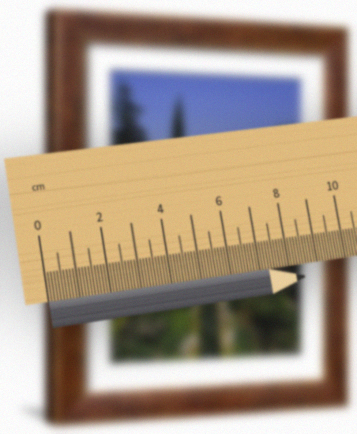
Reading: 8.5
